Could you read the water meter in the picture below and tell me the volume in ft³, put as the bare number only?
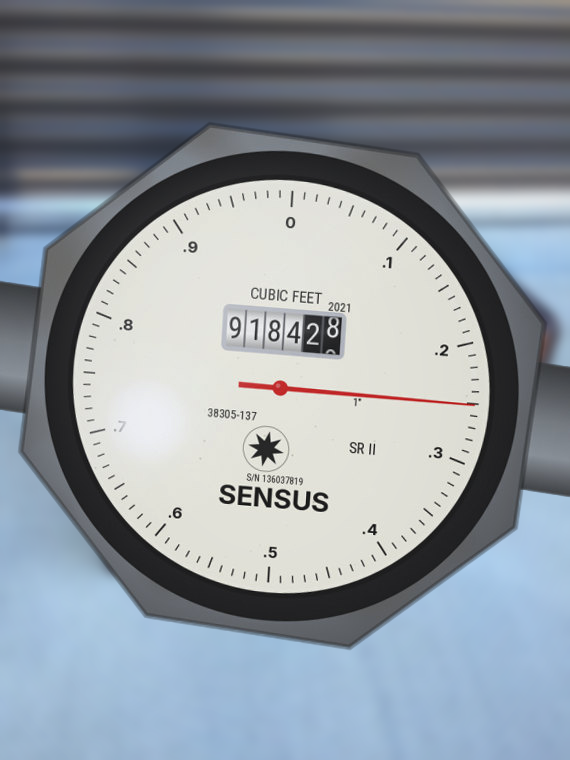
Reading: 918428.25
